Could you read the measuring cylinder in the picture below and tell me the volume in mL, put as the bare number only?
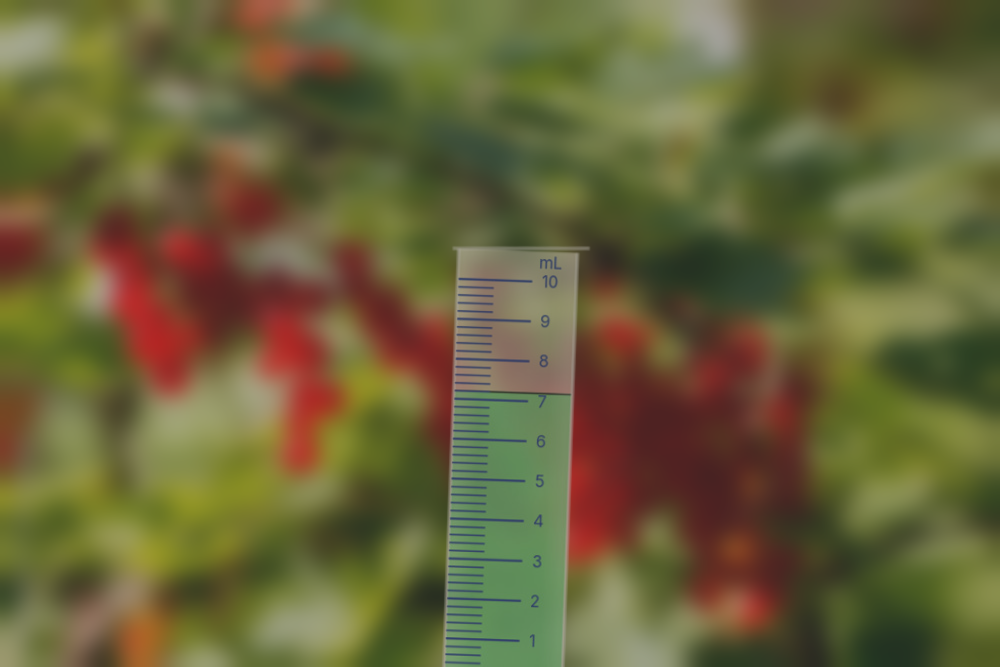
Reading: 7.2
